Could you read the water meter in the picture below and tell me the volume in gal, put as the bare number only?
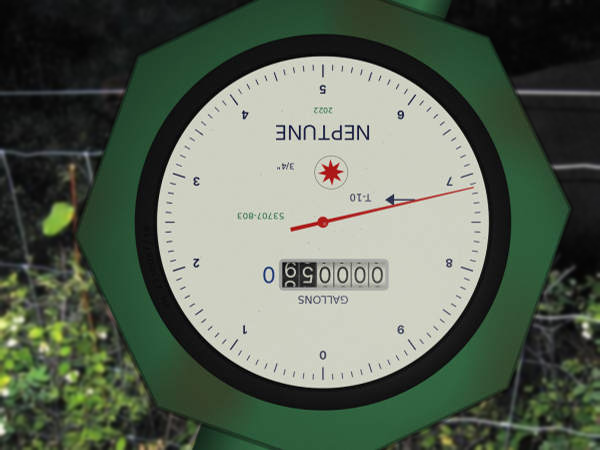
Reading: 587.1
